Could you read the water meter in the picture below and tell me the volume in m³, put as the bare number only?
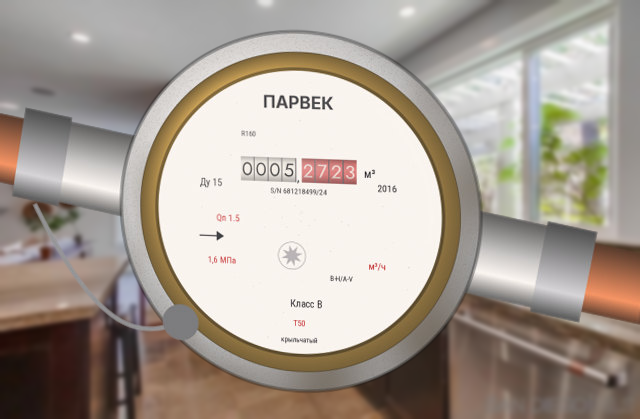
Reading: 5.2723
